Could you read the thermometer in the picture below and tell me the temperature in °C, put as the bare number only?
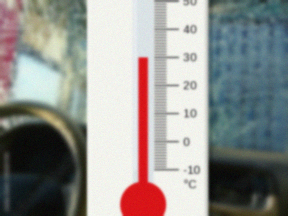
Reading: 30
